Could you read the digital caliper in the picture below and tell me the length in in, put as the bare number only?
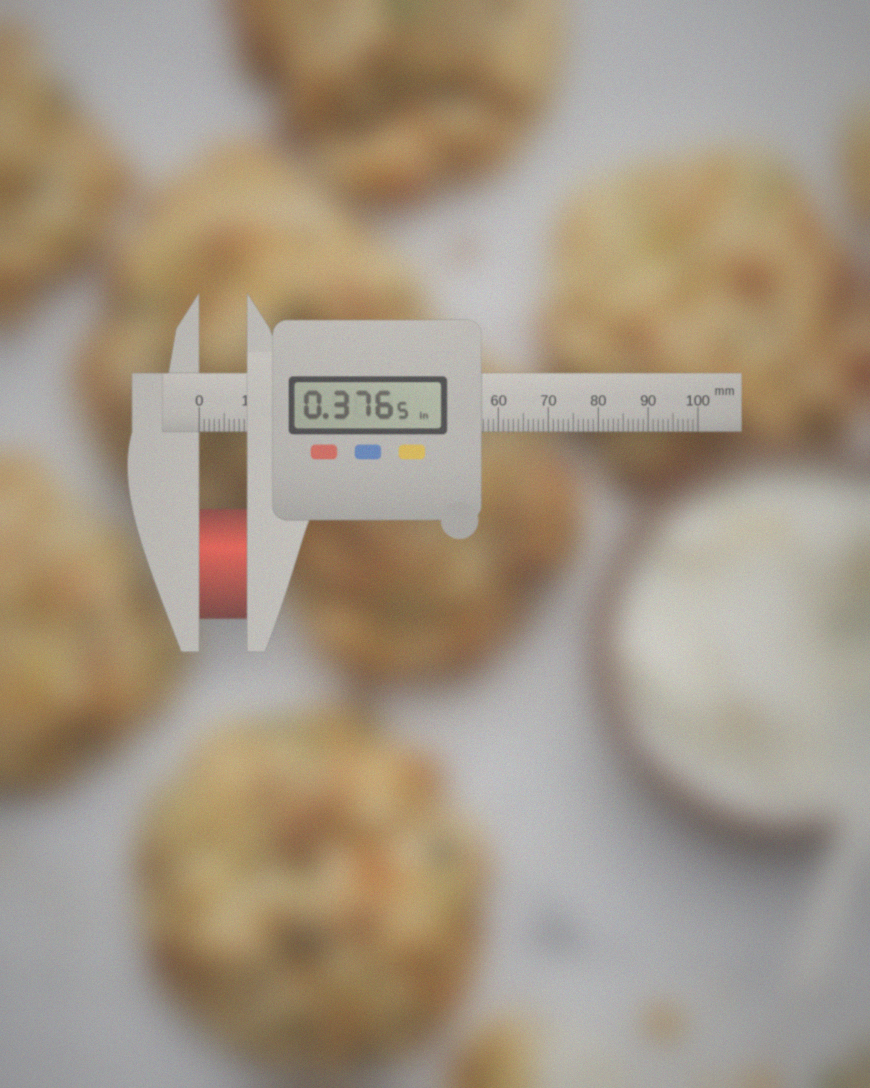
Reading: 0.3765
